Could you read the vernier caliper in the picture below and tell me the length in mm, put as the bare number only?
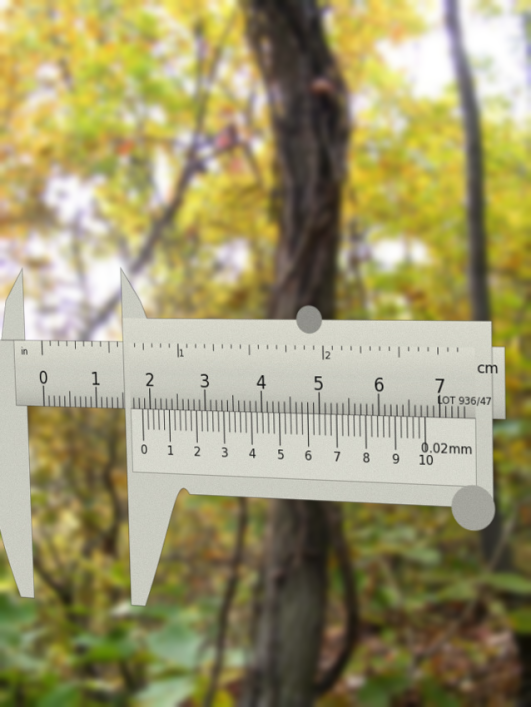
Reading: 18.6
